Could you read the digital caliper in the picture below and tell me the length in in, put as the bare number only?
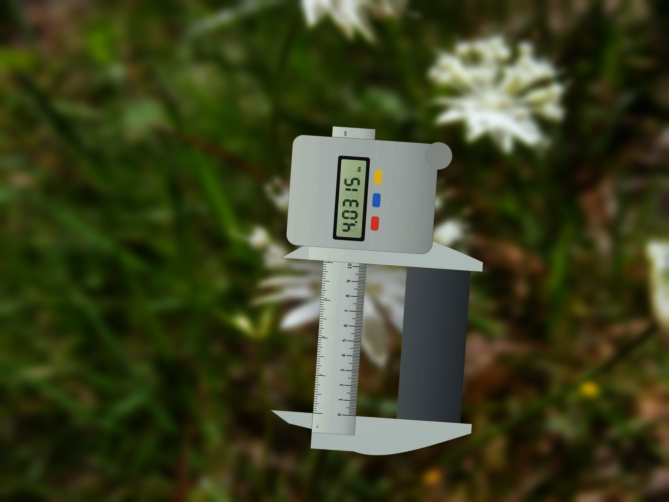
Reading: 4.0315
